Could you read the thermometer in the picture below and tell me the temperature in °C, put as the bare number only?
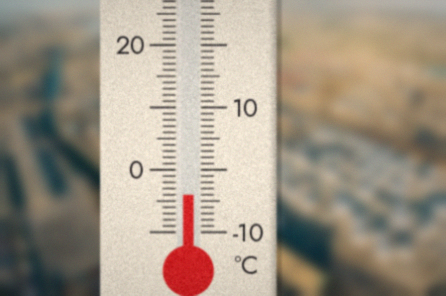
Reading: -4
